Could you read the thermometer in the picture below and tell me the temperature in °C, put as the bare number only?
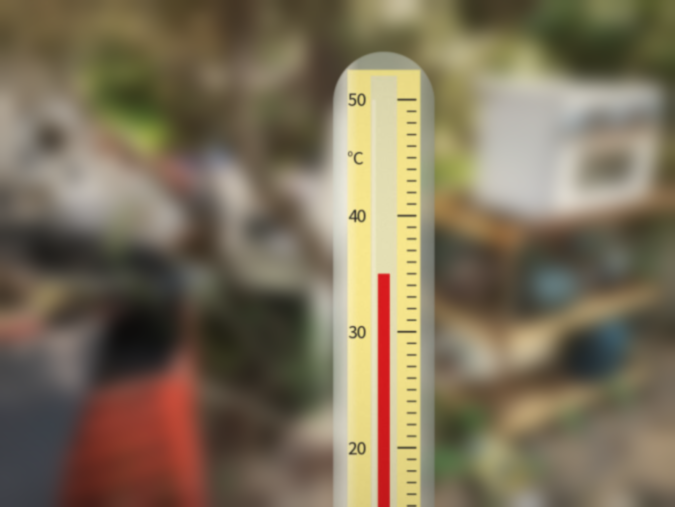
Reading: 35
